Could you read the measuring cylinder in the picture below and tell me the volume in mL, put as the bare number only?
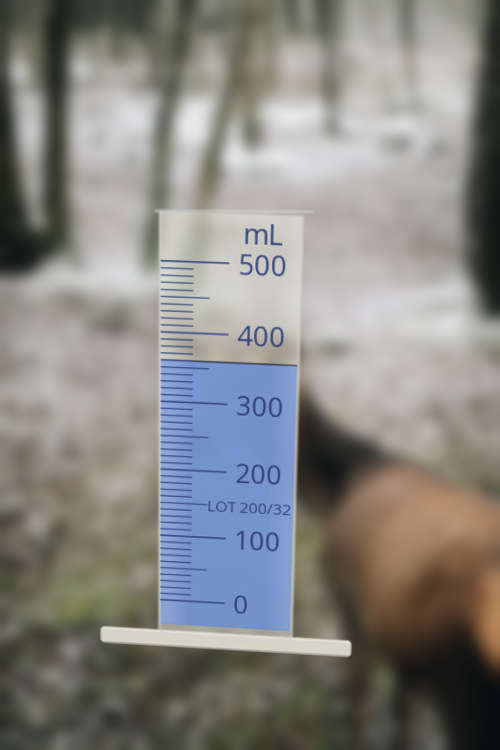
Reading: 360
